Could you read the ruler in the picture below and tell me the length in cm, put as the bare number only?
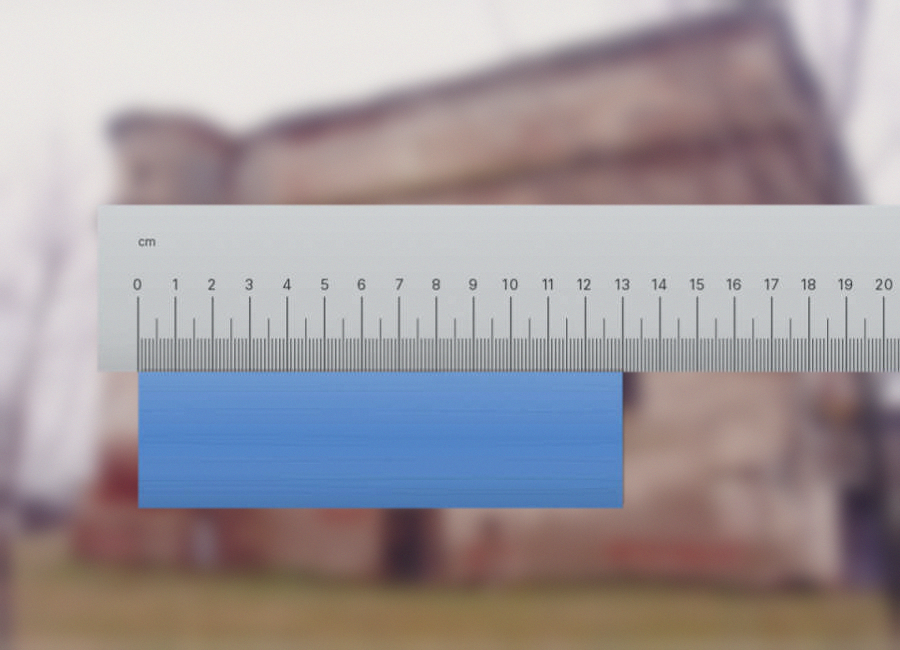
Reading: 13
